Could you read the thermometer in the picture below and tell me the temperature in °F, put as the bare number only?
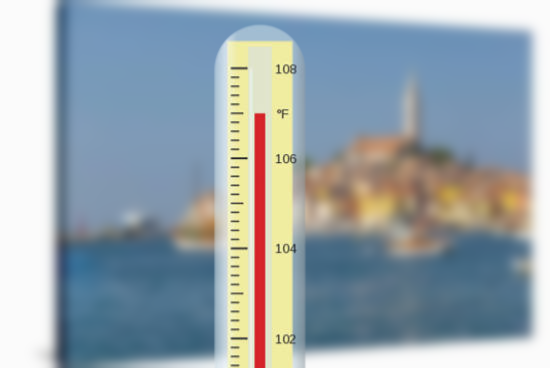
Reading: 107
